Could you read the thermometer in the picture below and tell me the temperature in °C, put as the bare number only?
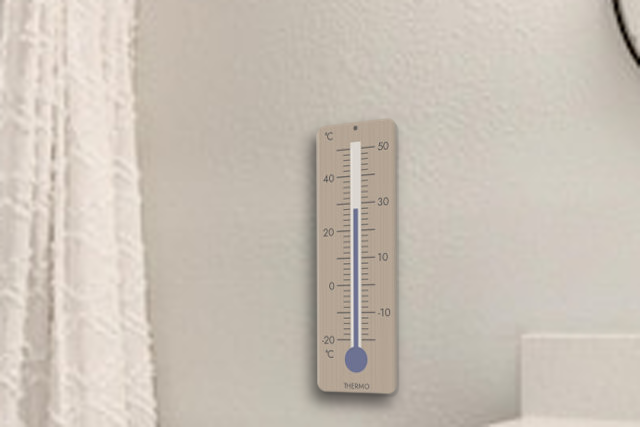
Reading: 28
